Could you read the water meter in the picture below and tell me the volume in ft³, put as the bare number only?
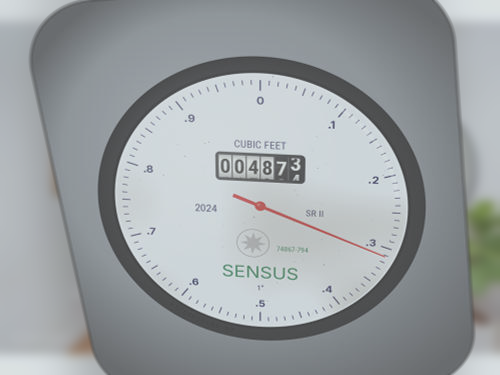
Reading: 4873.31
